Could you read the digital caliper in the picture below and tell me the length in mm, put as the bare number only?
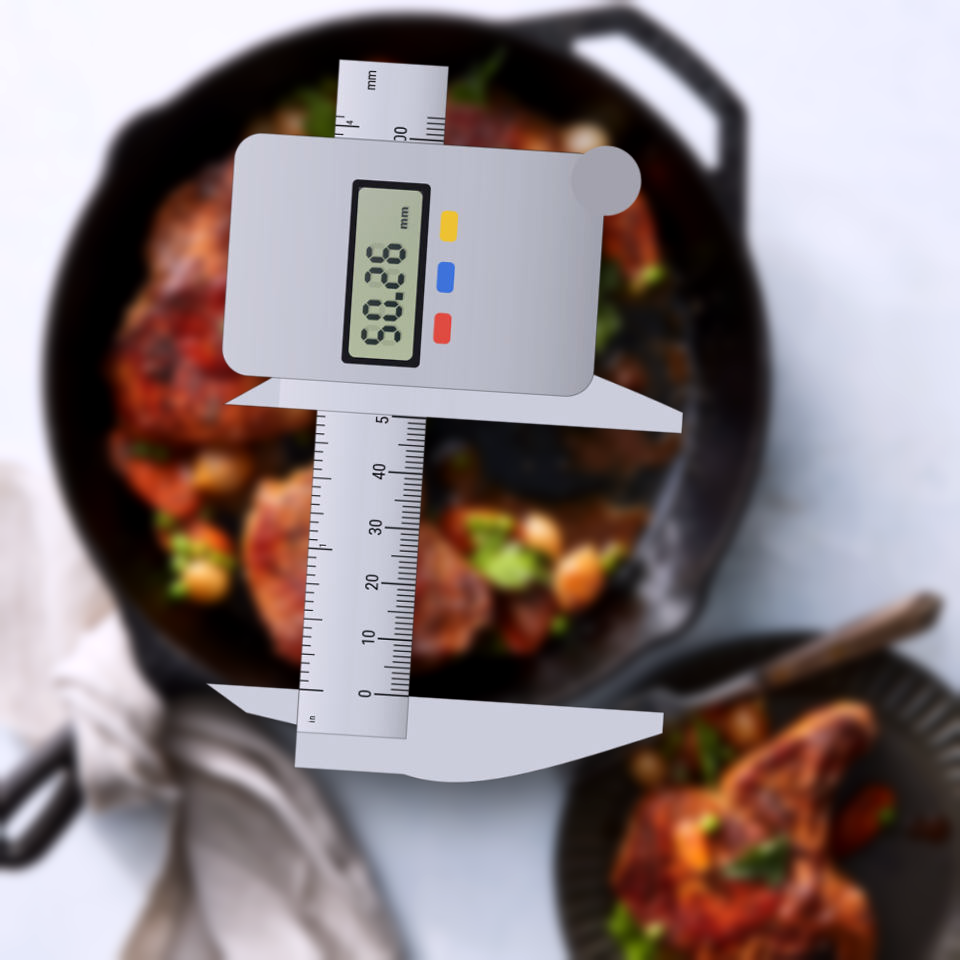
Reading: 50.26
